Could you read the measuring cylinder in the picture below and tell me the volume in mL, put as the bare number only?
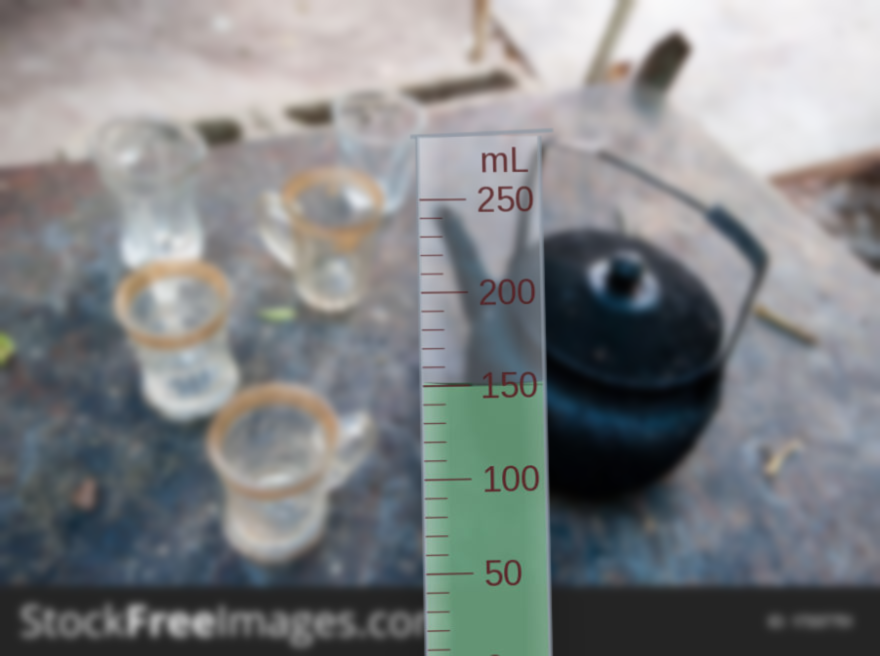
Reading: 150
